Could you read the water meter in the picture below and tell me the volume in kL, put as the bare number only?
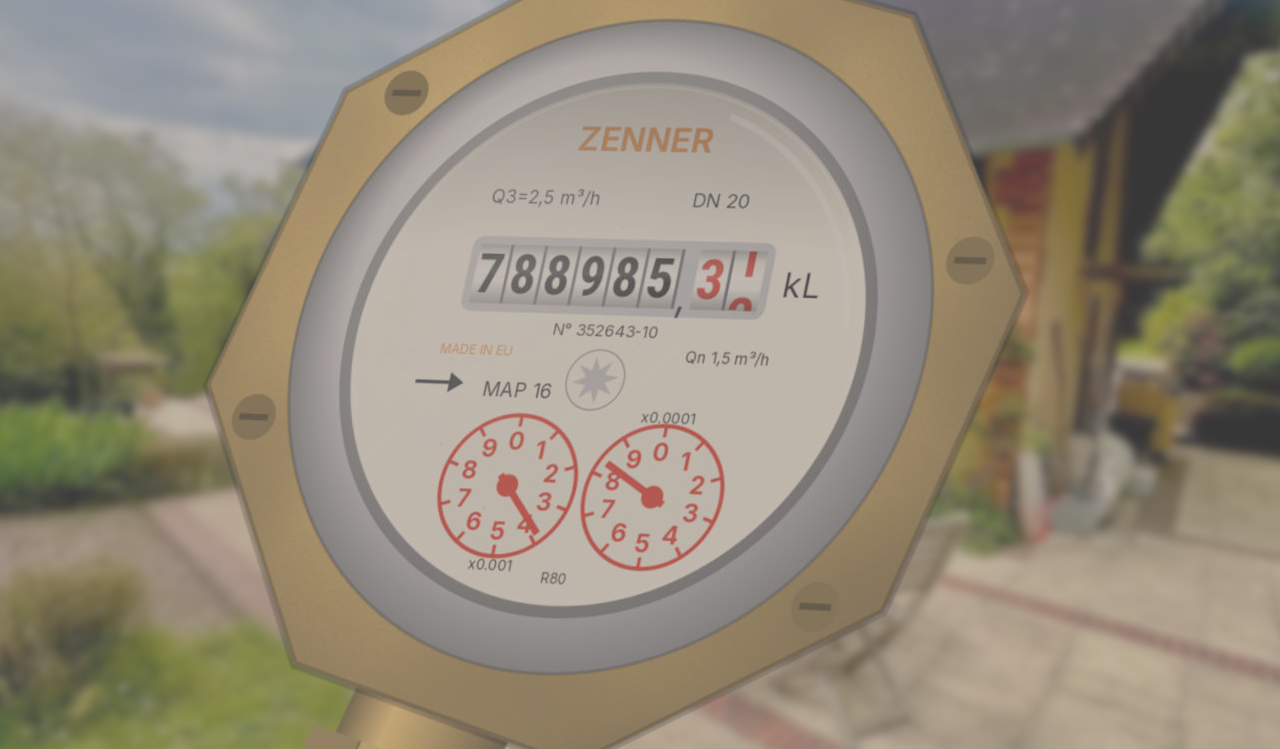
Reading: 788985.3138
